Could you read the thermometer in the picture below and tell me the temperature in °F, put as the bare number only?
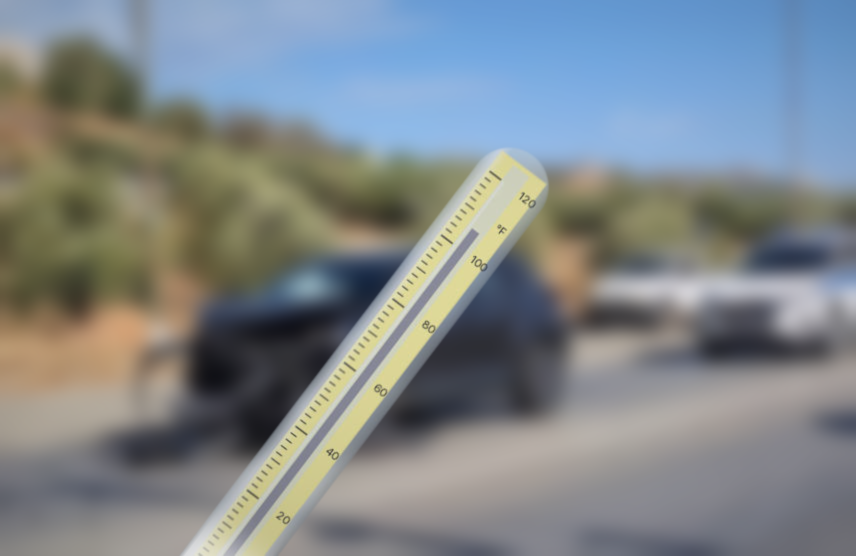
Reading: 106
